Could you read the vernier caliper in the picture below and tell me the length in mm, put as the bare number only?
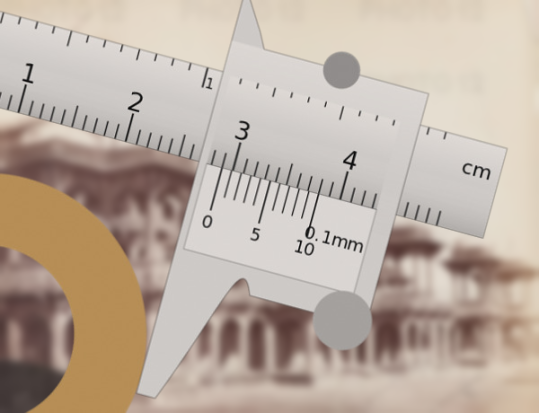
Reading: 29.0
